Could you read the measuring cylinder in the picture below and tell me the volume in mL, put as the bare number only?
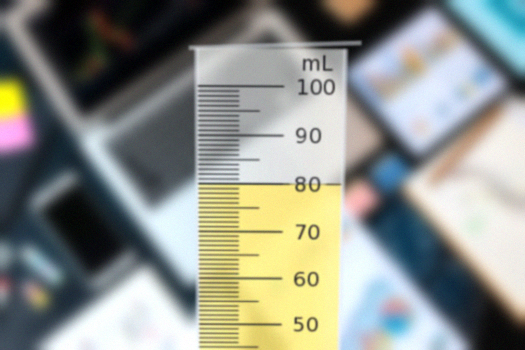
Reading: 80
